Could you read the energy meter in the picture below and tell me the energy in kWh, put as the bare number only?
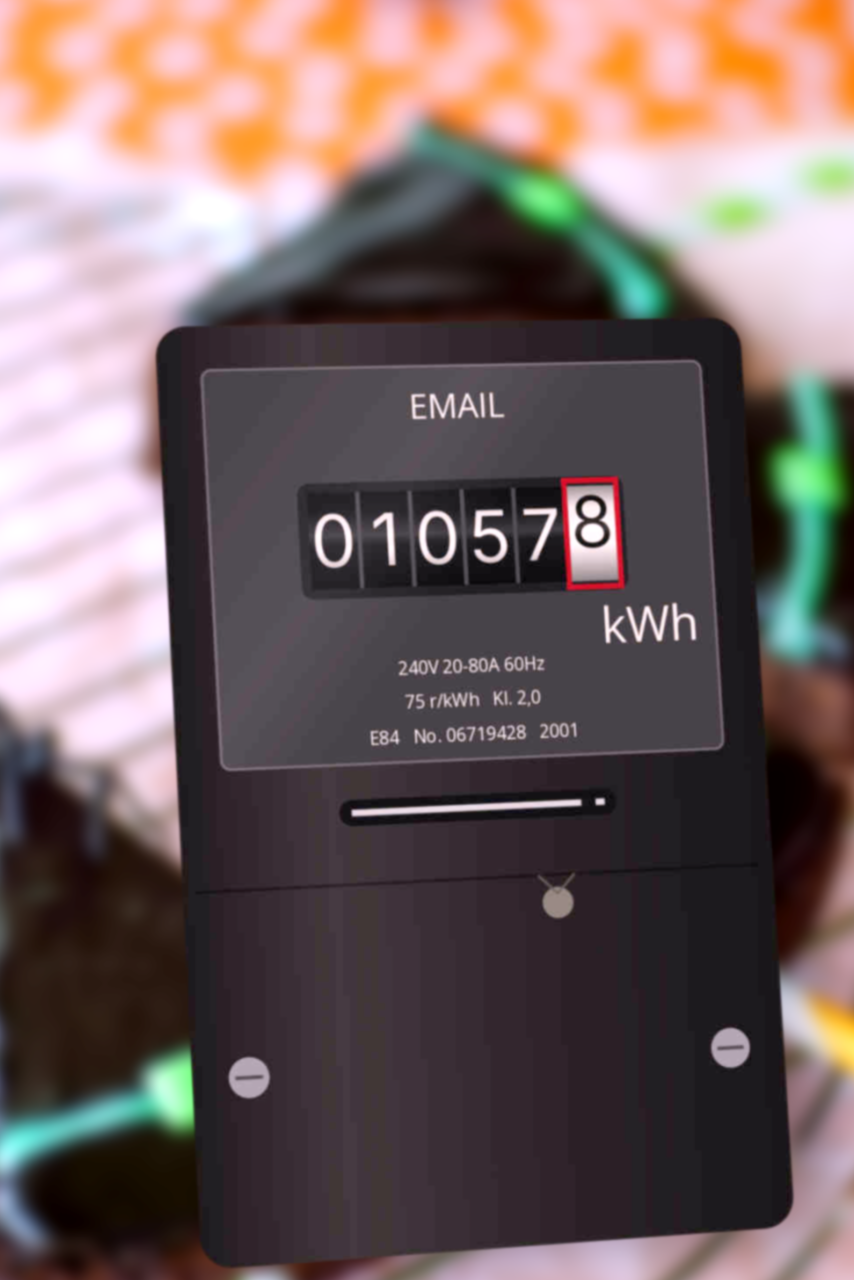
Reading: 1057.8
